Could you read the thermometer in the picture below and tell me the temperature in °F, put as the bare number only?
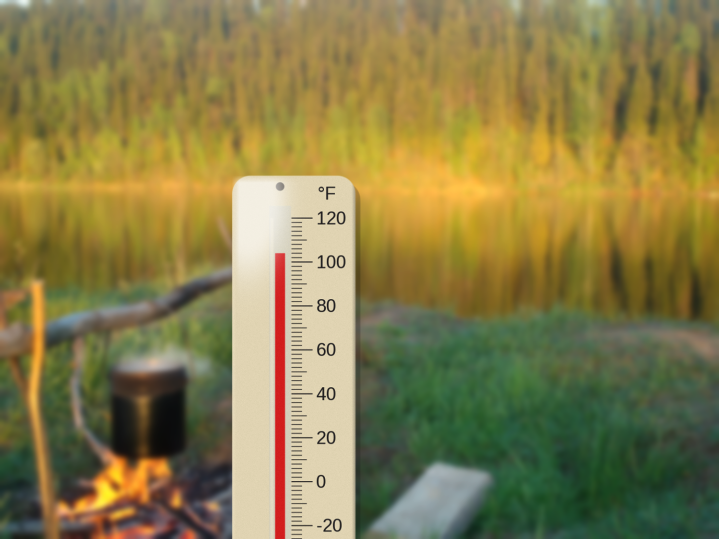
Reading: 104
